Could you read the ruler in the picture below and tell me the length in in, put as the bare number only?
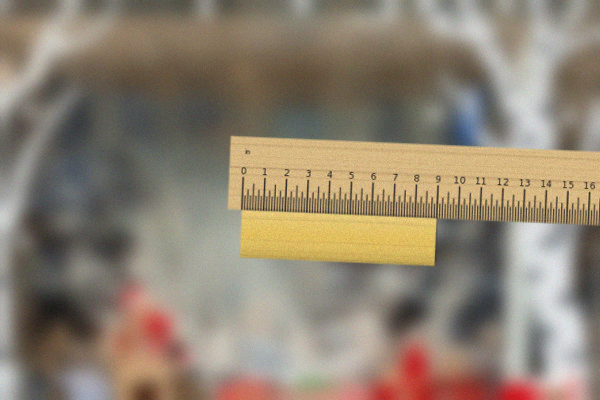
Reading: 9
